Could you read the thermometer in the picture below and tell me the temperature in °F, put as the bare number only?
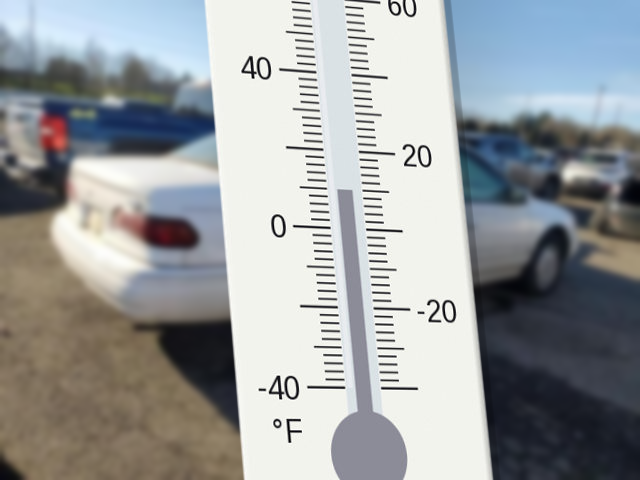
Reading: 10
